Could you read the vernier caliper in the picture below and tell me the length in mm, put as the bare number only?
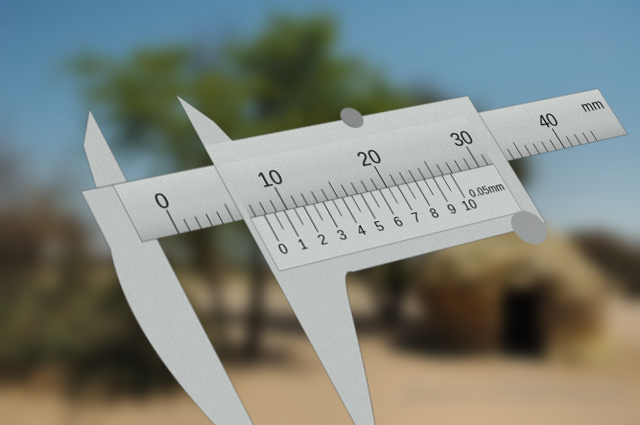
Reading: 7.8
